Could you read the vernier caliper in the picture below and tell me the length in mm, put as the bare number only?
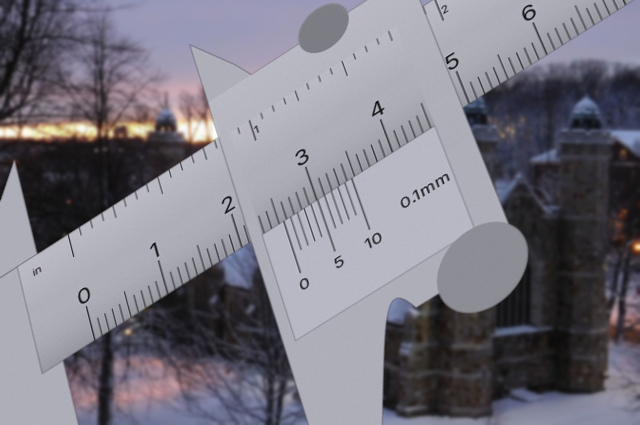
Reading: 25.6
